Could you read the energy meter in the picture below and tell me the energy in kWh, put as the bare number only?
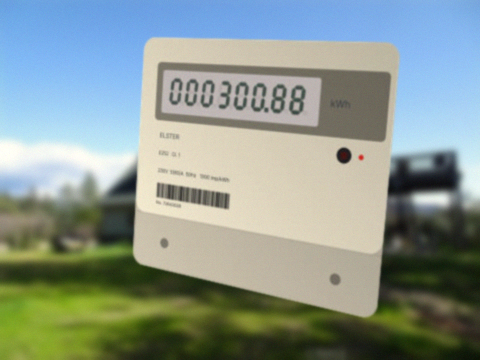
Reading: 300.88
